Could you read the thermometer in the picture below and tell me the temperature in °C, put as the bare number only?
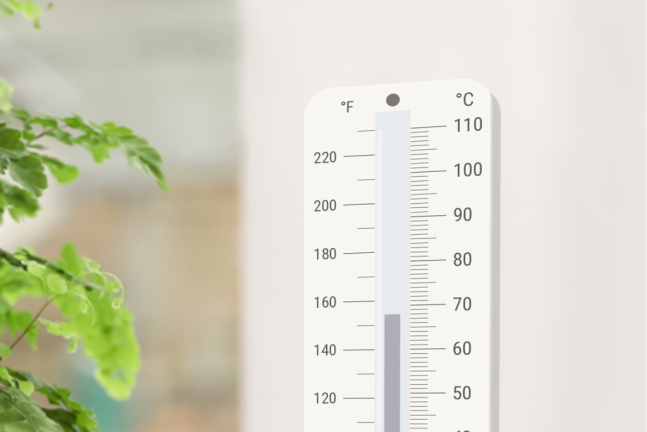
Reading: 68
